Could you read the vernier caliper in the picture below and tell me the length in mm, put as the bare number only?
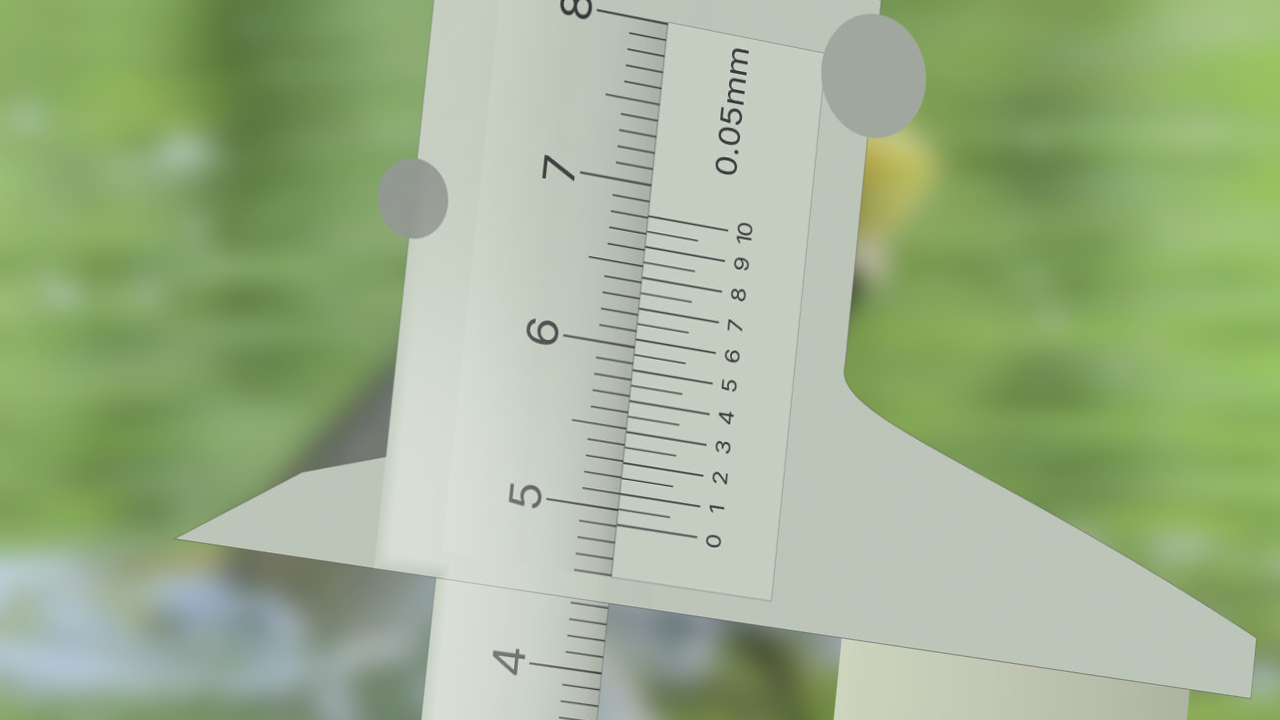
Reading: 49.1
